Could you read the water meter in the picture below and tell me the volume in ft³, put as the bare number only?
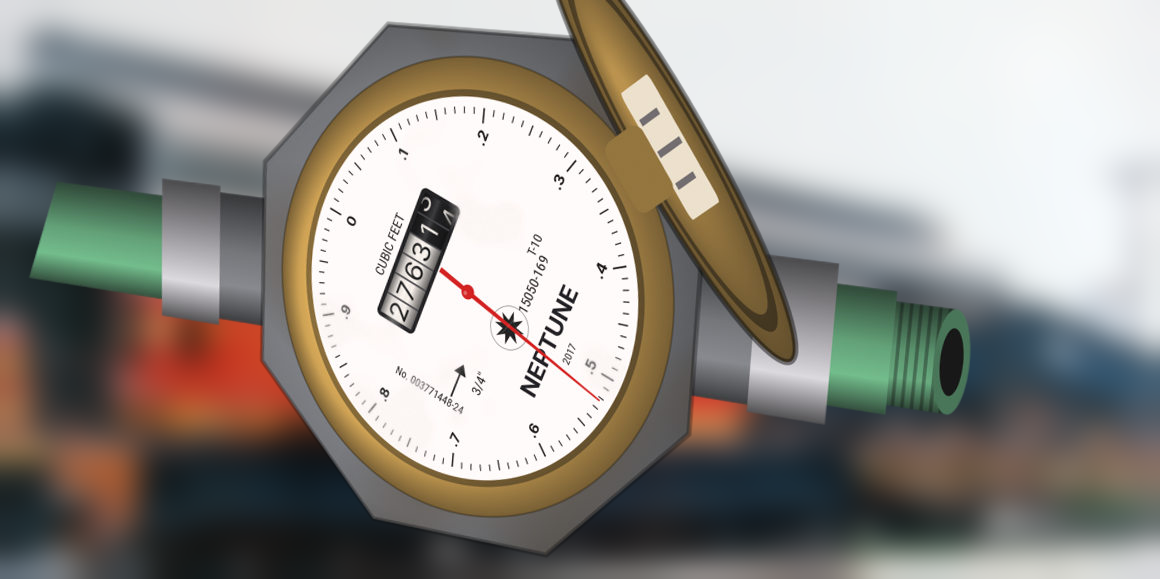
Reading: 276313.52
